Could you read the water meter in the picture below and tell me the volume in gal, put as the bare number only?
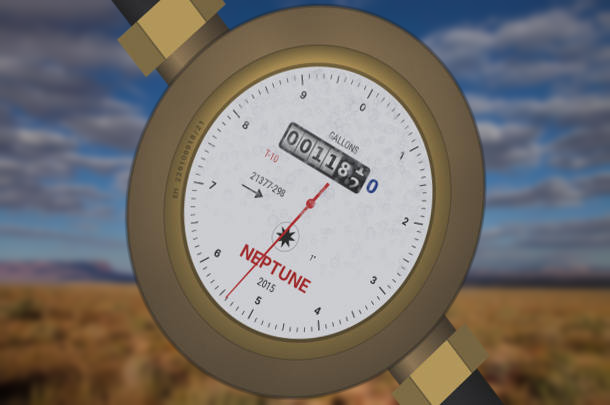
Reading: 11815.4
